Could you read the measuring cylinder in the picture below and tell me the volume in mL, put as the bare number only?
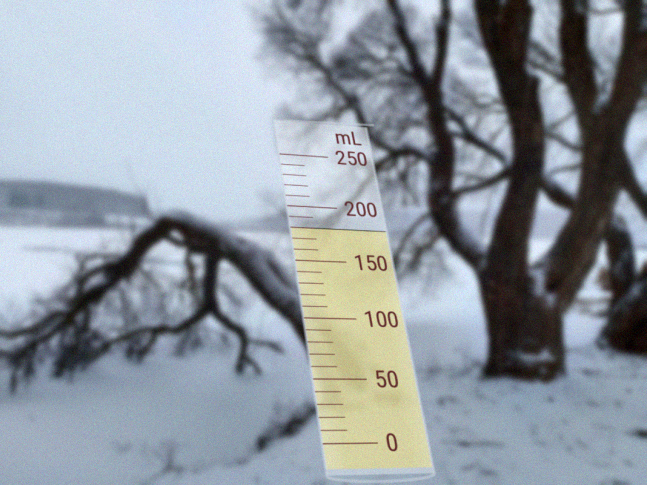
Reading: 180
